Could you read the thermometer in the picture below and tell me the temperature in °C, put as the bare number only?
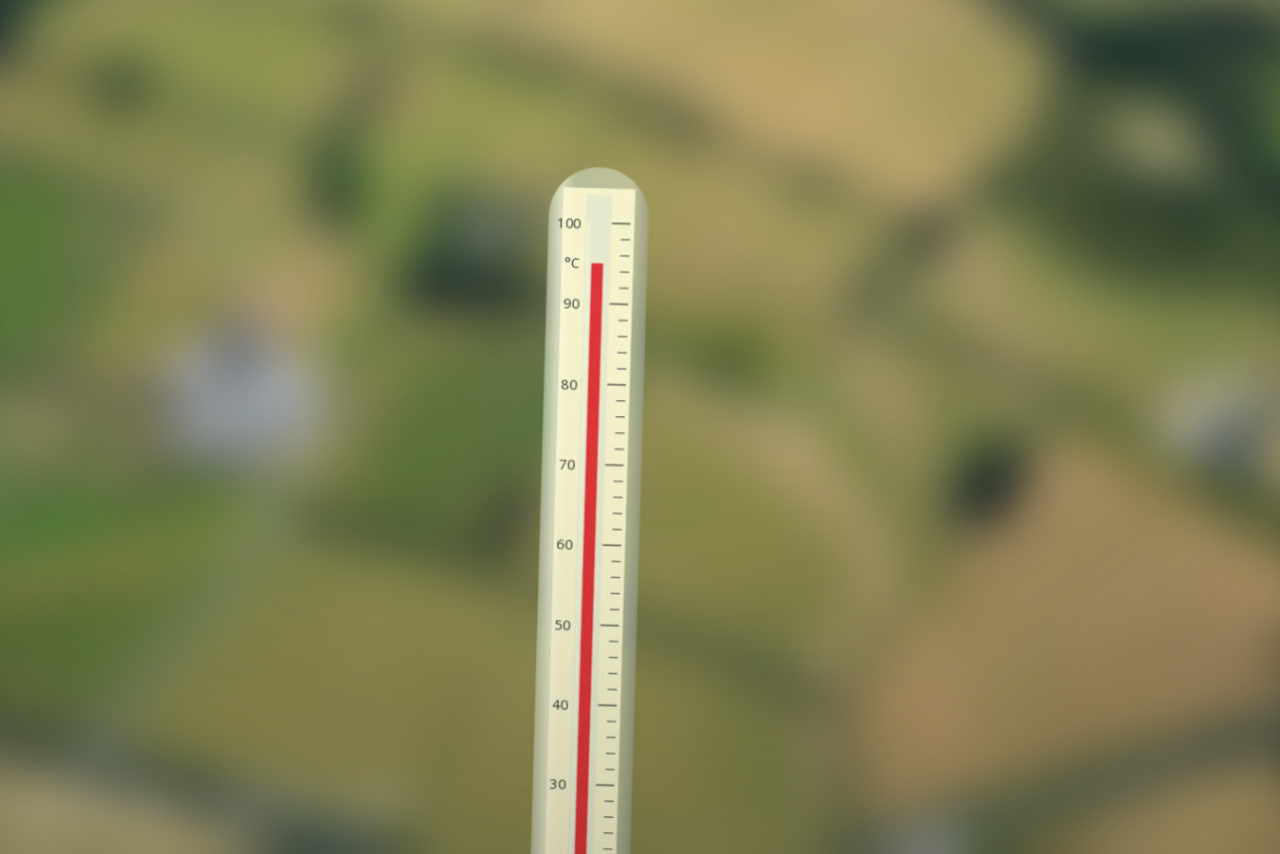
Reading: 95
